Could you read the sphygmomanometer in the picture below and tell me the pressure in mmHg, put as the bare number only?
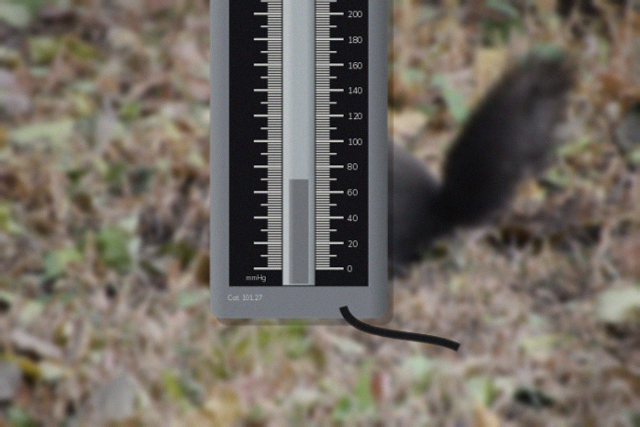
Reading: 70
